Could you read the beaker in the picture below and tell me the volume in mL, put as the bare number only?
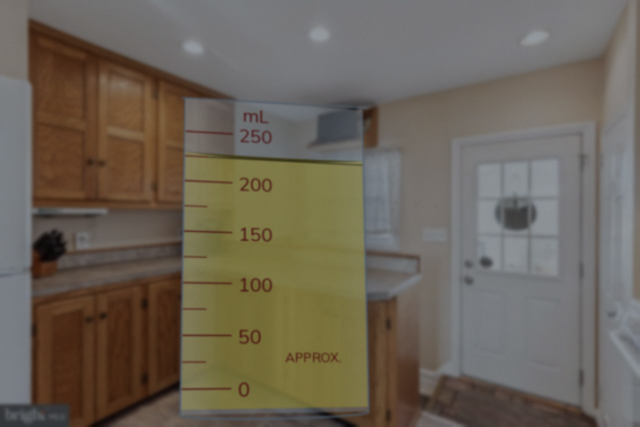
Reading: 225
